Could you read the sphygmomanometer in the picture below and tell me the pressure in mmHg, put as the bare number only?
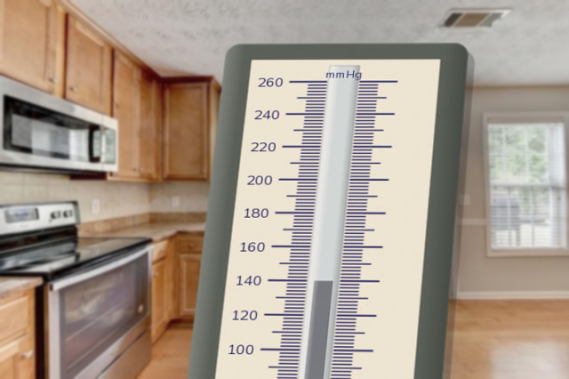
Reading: 140
